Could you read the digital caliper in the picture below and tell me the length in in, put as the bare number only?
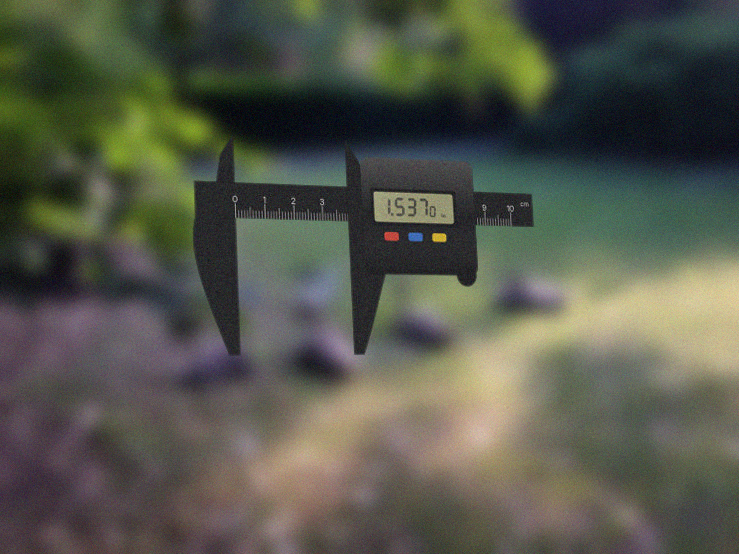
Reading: 1.5370
